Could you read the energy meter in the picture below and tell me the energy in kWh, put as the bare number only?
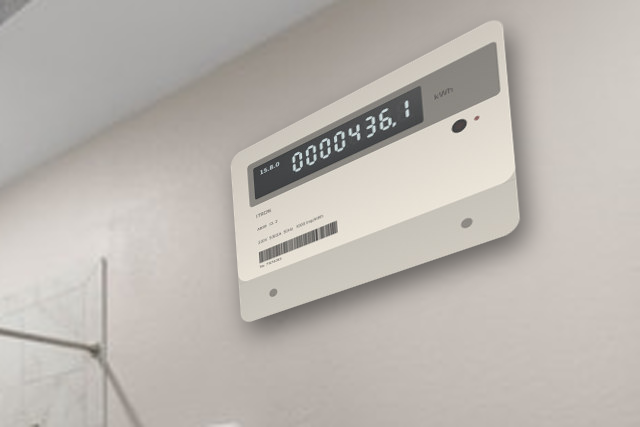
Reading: 436.1
